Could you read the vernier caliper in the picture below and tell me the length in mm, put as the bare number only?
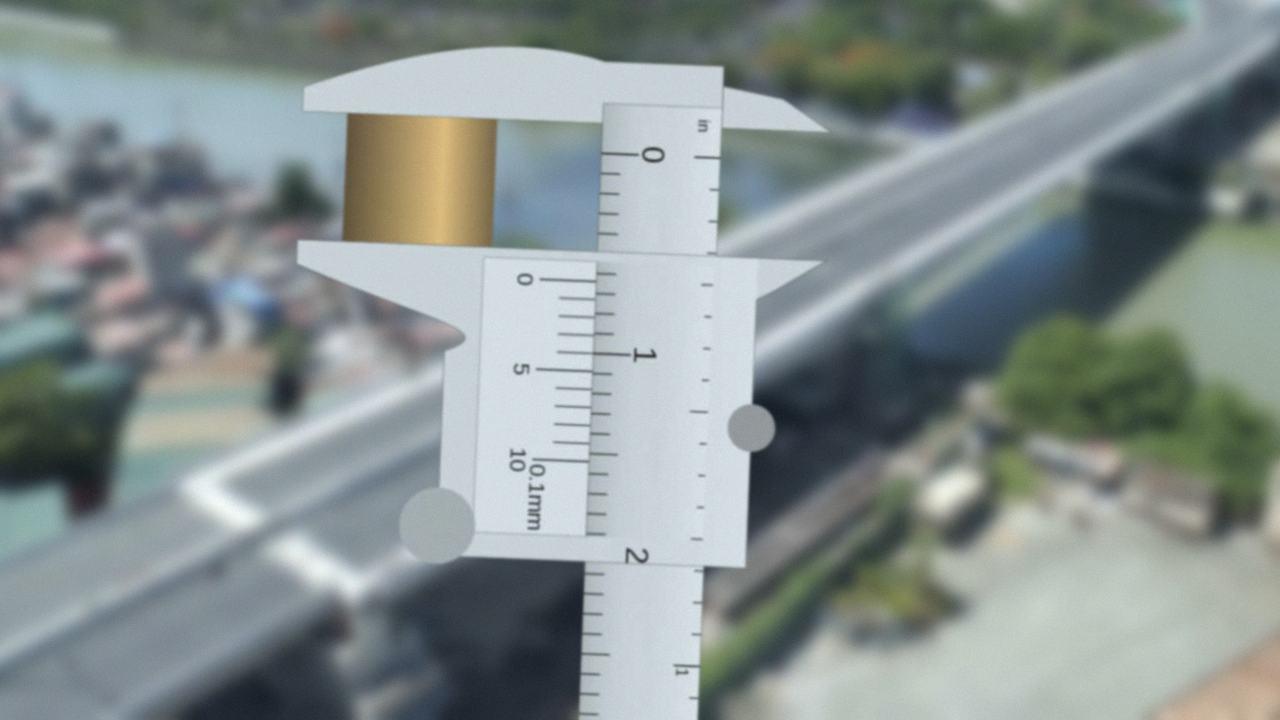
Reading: 6.4
